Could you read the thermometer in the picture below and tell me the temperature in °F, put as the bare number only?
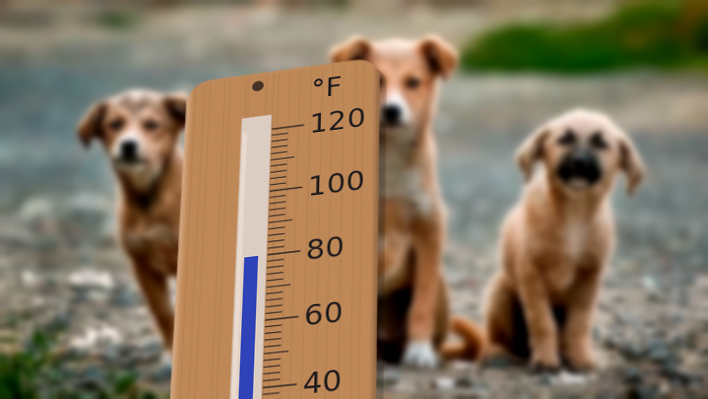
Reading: 80
